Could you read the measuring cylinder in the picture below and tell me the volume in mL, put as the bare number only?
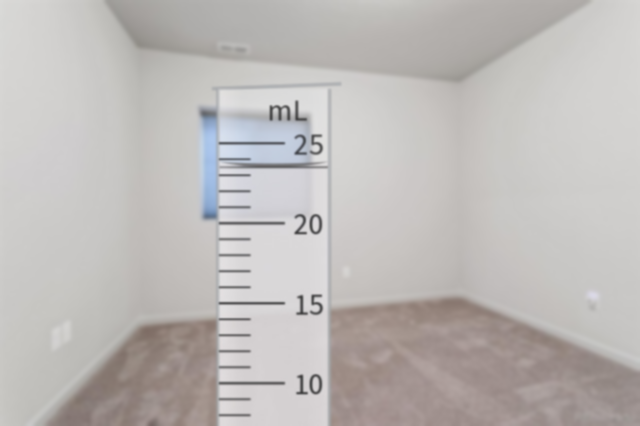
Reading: 23.5
